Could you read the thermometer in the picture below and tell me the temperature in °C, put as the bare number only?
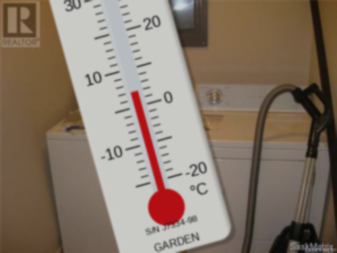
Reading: 4
